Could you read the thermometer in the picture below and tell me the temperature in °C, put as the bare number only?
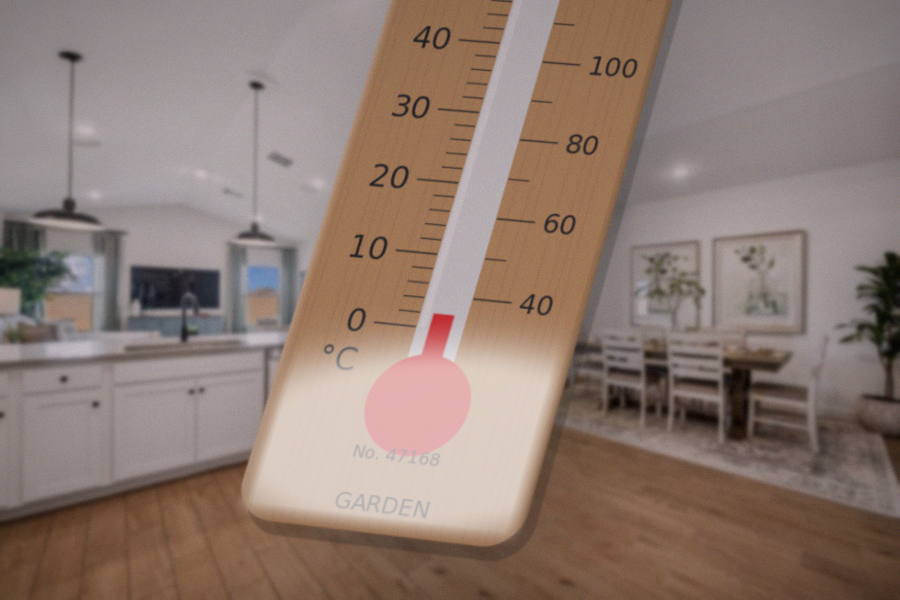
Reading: 2
